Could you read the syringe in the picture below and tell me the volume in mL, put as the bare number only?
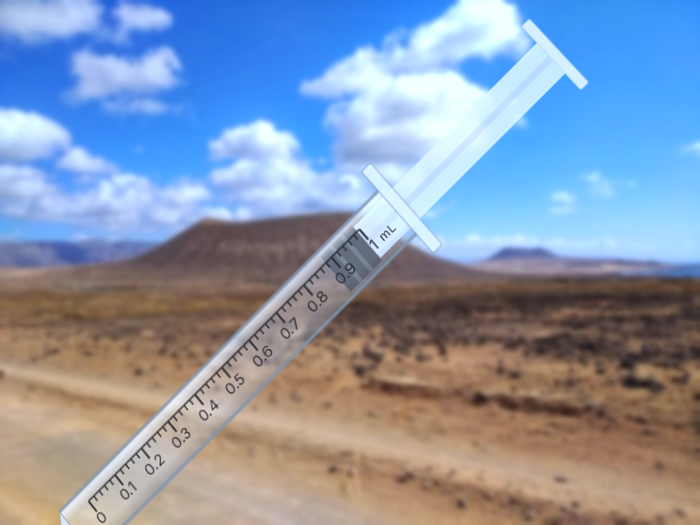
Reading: 0.88
